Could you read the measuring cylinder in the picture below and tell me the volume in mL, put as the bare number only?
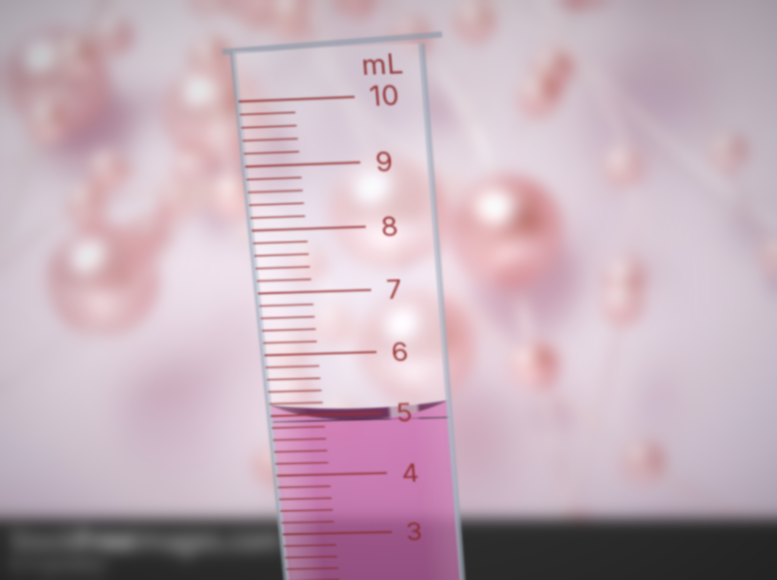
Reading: 4.9
